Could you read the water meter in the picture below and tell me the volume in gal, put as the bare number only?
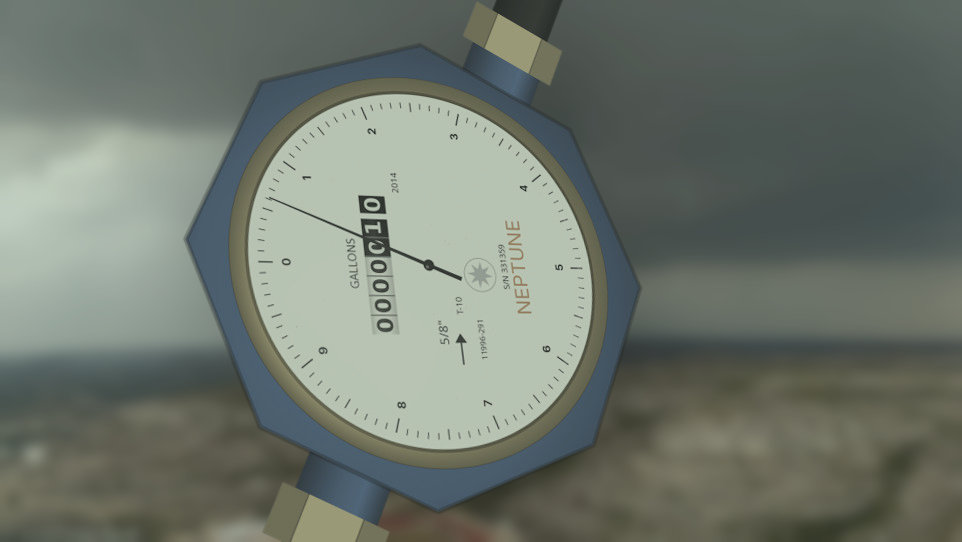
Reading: 10.6
